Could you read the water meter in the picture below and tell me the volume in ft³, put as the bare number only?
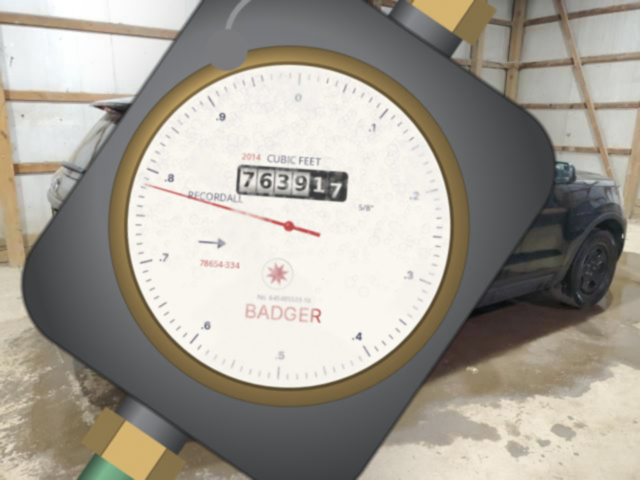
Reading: 763916.78
